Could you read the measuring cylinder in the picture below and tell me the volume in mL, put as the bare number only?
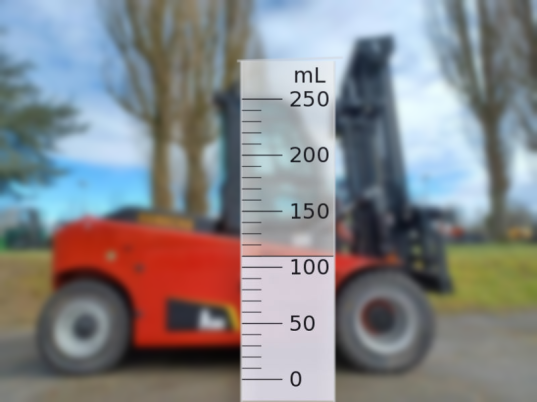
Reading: 110
